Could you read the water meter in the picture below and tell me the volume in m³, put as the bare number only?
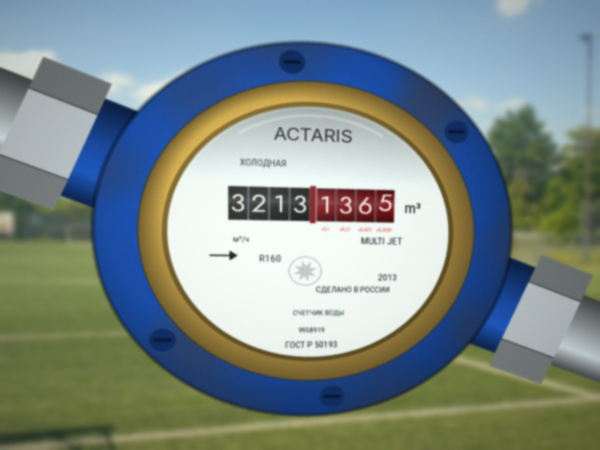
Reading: 3213.1365
